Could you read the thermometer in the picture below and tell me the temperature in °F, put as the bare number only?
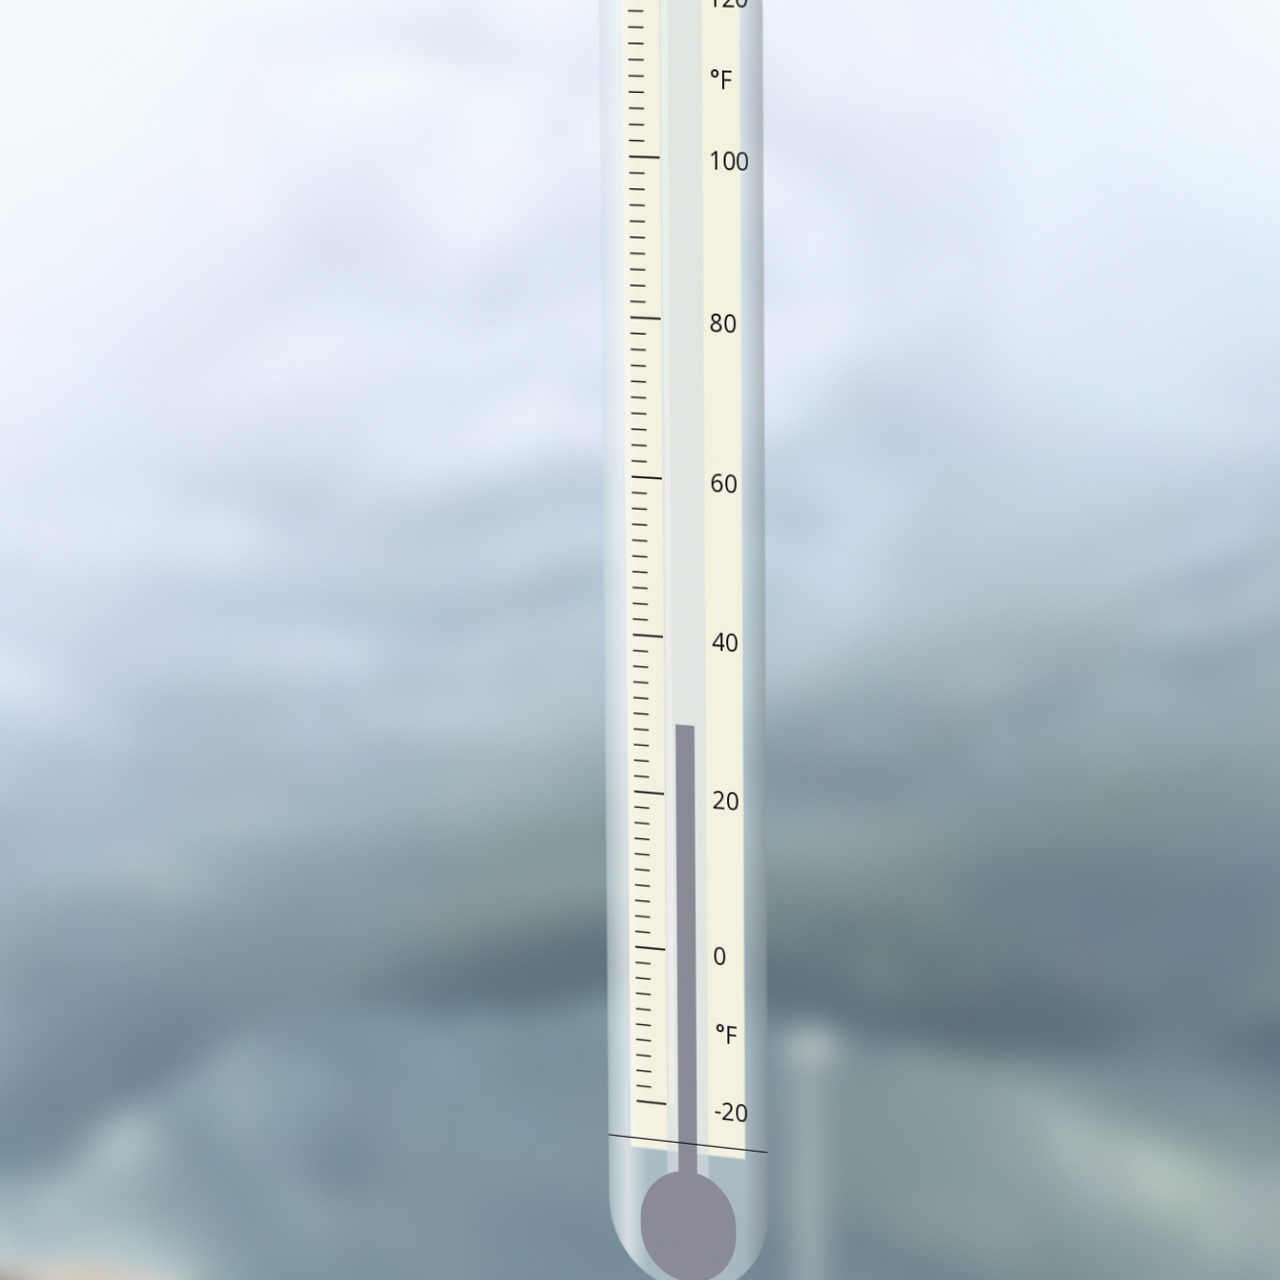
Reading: 29
